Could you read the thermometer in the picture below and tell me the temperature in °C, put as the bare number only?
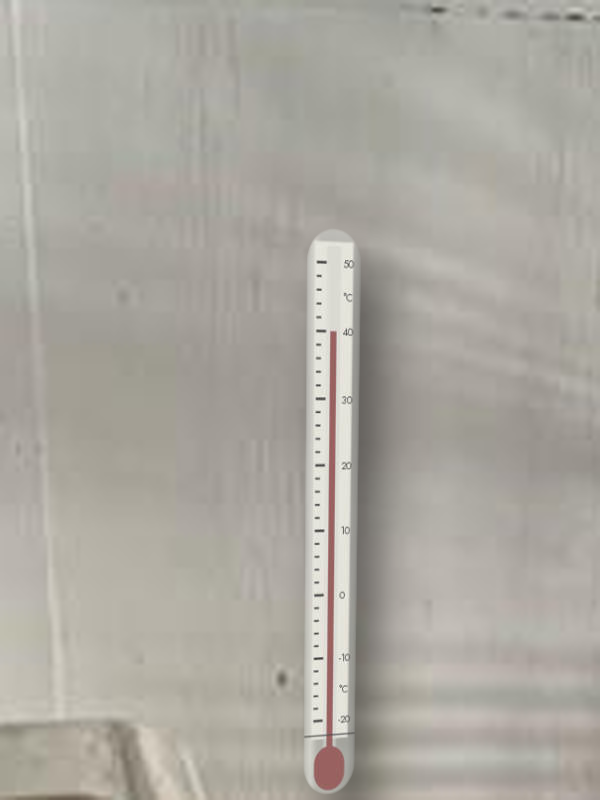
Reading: 40
